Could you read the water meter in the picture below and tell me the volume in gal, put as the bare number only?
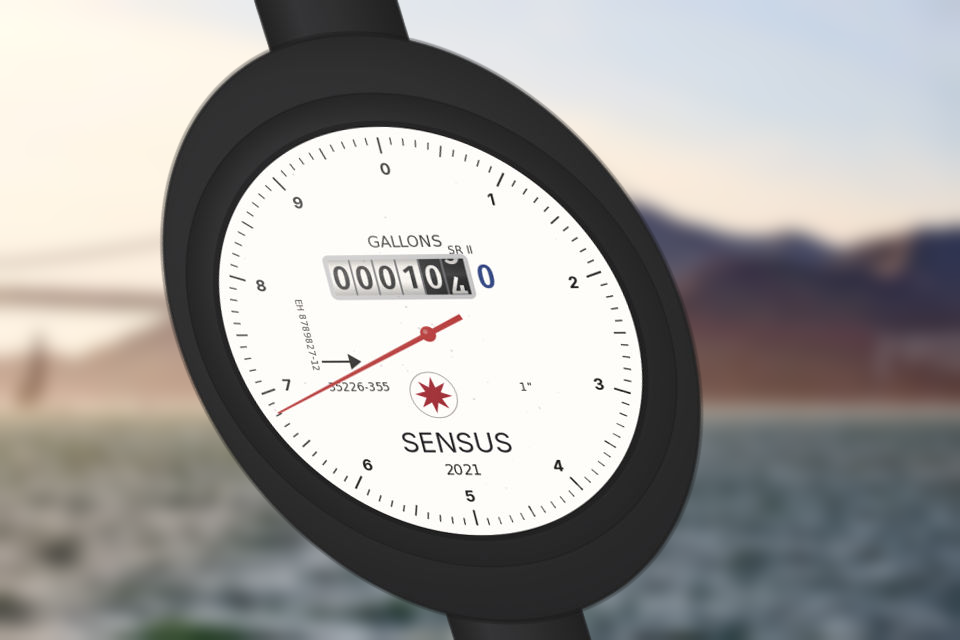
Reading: 1036.8
